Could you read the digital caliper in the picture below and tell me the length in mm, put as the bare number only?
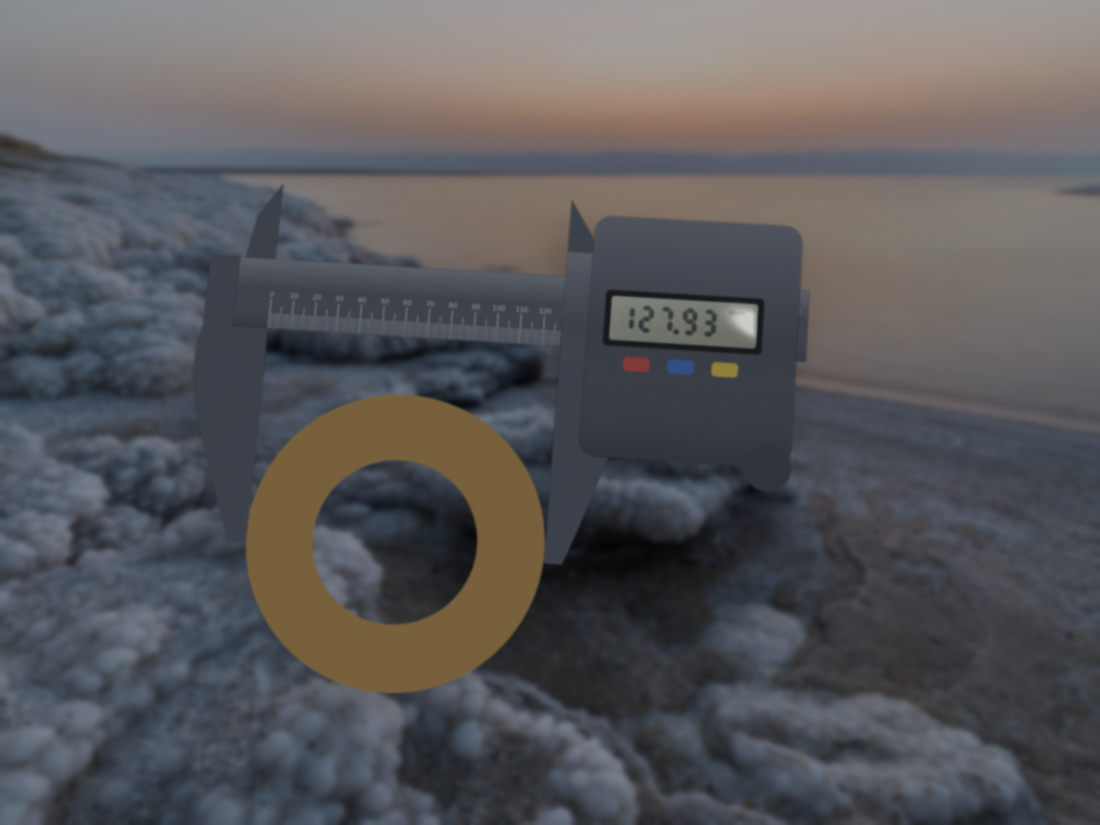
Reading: 127.93
